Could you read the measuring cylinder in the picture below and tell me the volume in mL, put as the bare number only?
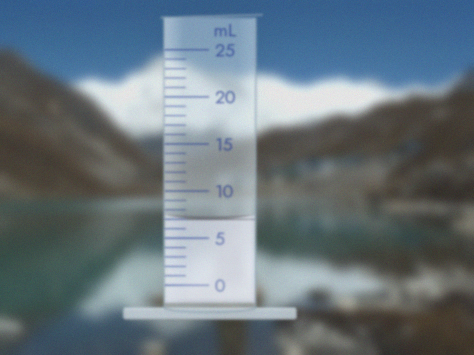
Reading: 7
